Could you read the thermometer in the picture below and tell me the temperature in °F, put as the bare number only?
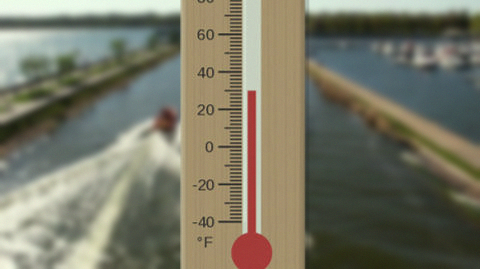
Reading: 30
